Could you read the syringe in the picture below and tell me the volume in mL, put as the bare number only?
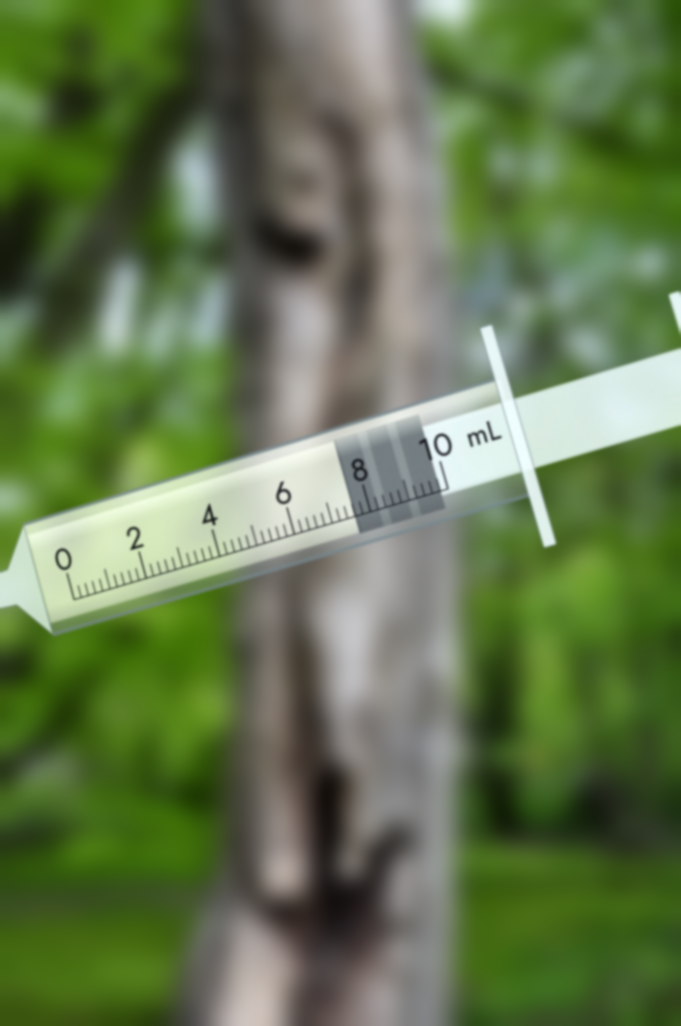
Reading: 7.6
